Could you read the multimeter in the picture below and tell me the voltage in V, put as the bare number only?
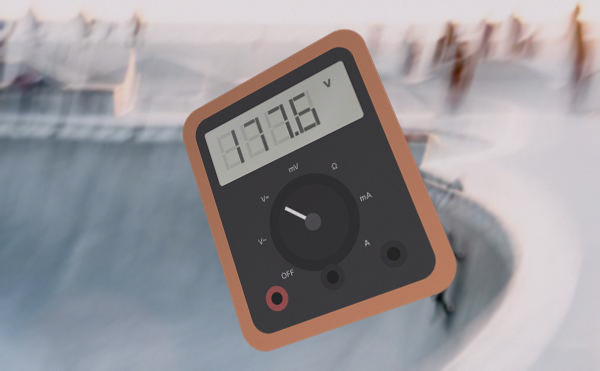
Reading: 177.6
